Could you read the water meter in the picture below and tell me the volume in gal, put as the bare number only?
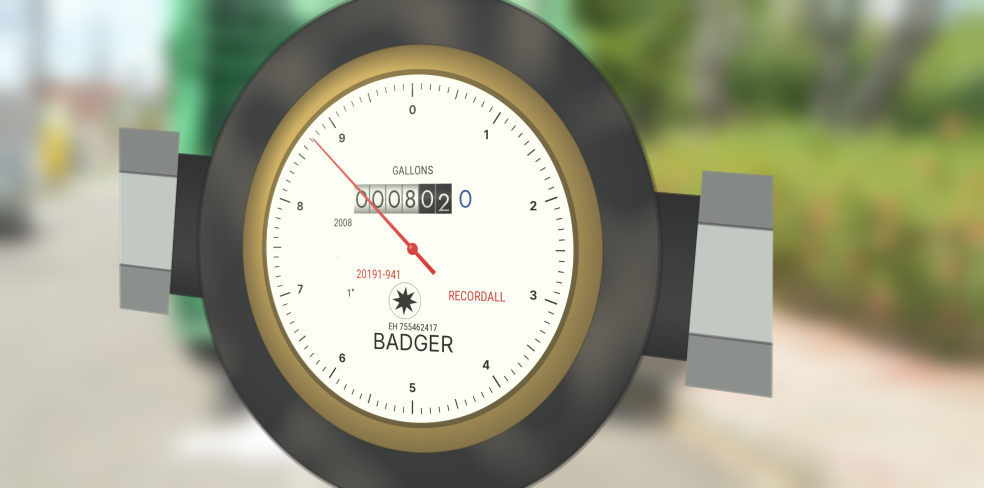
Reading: 8018.7
